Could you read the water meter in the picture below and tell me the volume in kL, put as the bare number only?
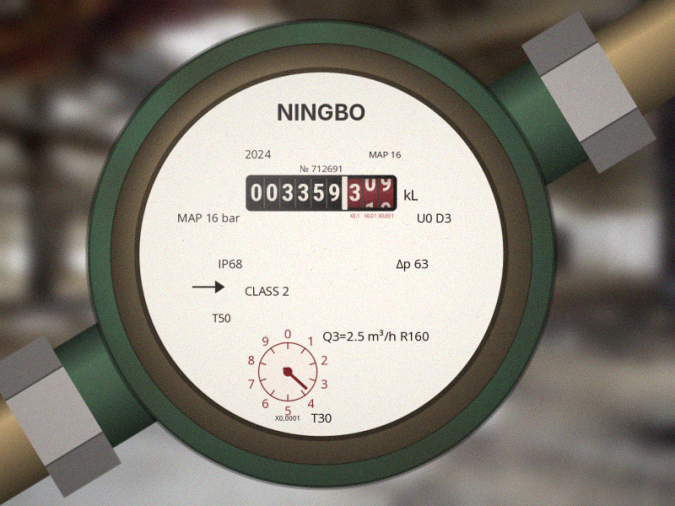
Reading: 3359.3093
